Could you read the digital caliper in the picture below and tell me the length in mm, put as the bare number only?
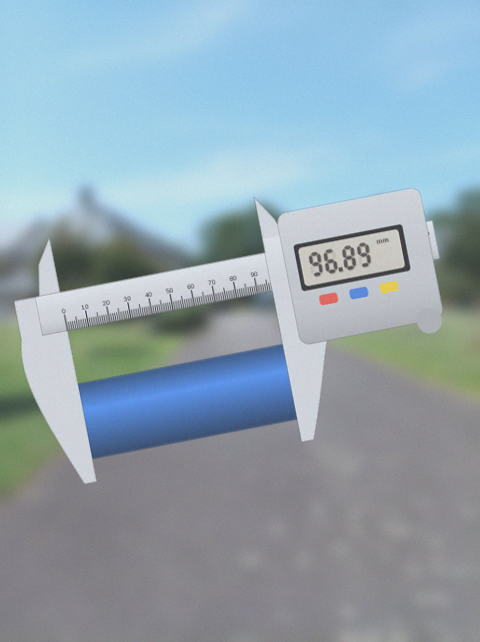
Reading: 96.89
